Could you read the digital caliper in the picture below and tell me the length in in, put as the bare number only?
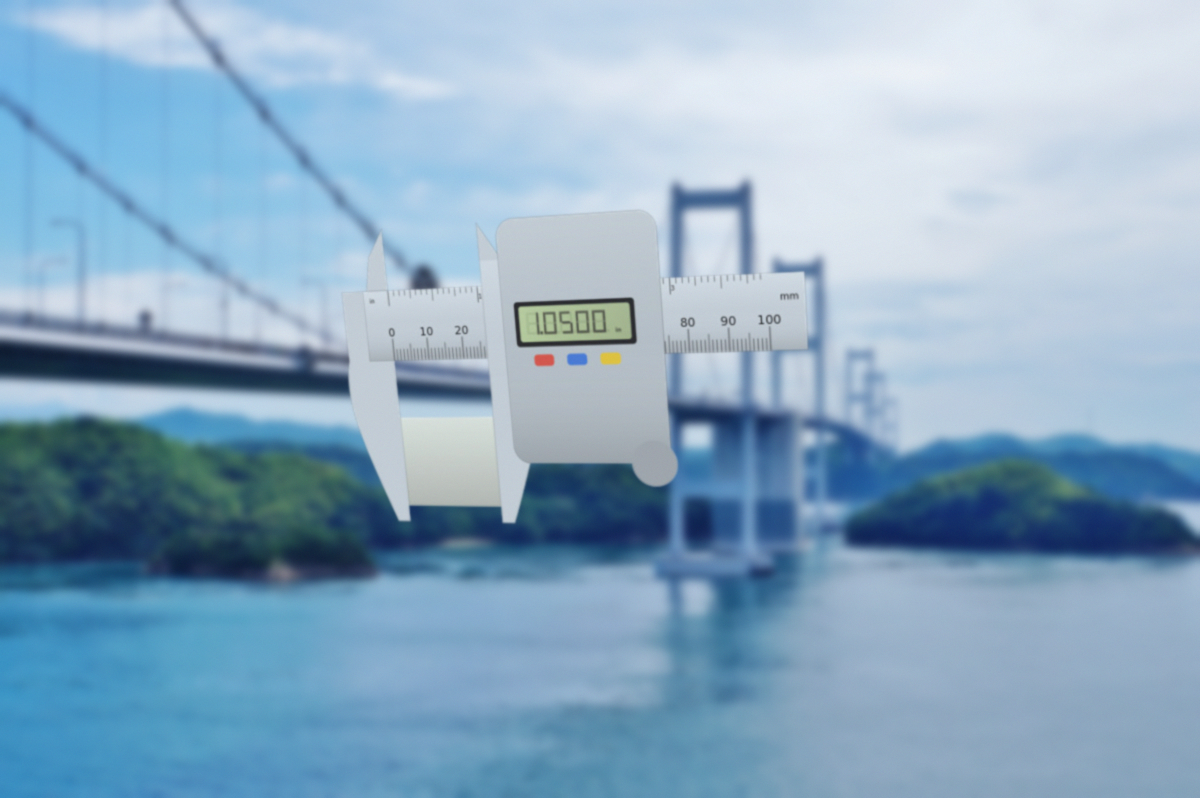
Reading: 1.0500
